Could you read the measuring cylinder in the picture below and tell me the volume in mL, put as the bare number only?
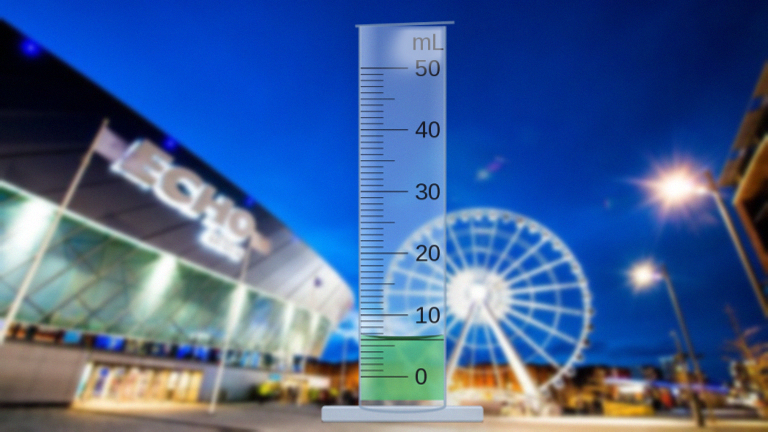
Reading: 6
